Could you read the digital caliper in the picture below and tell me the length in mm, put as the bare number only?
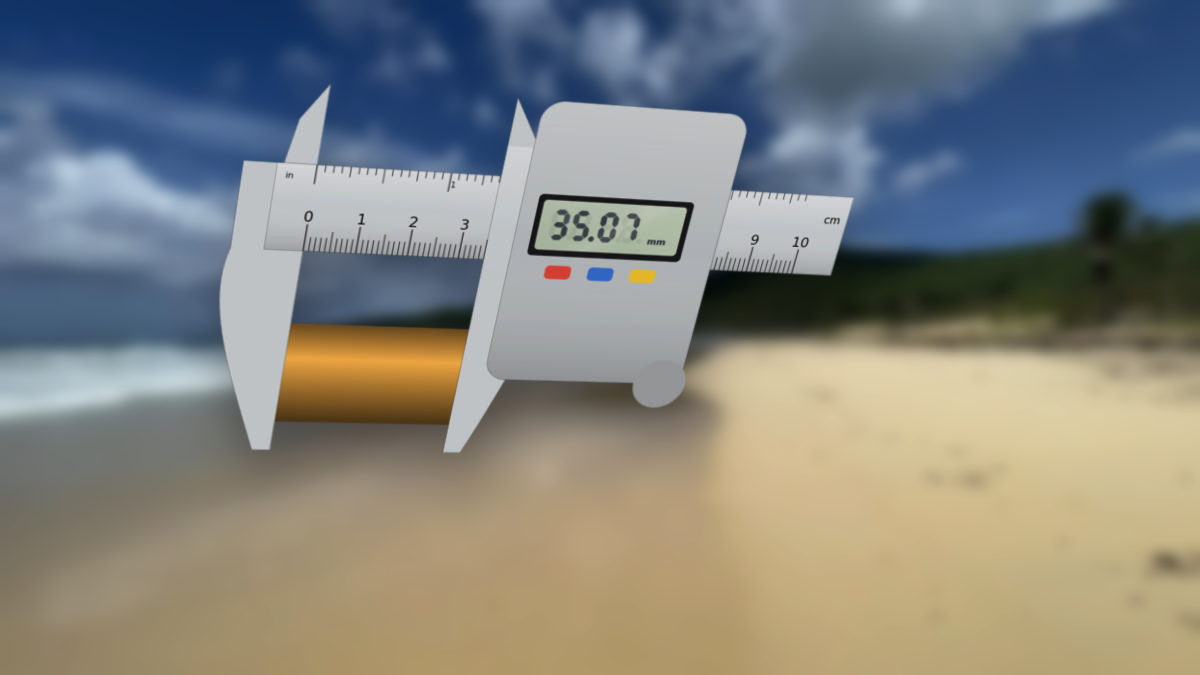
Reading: 35.07
